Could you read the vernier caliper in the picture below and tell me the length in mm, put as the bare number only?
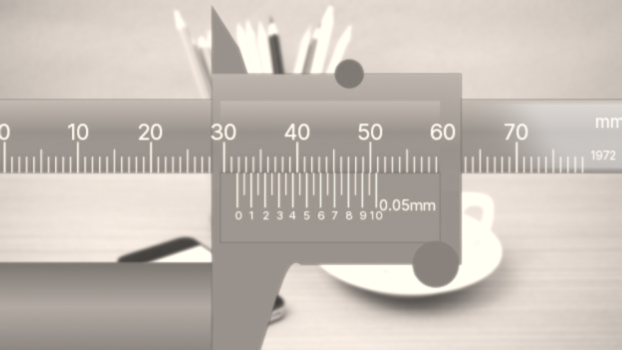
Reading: 31.8
